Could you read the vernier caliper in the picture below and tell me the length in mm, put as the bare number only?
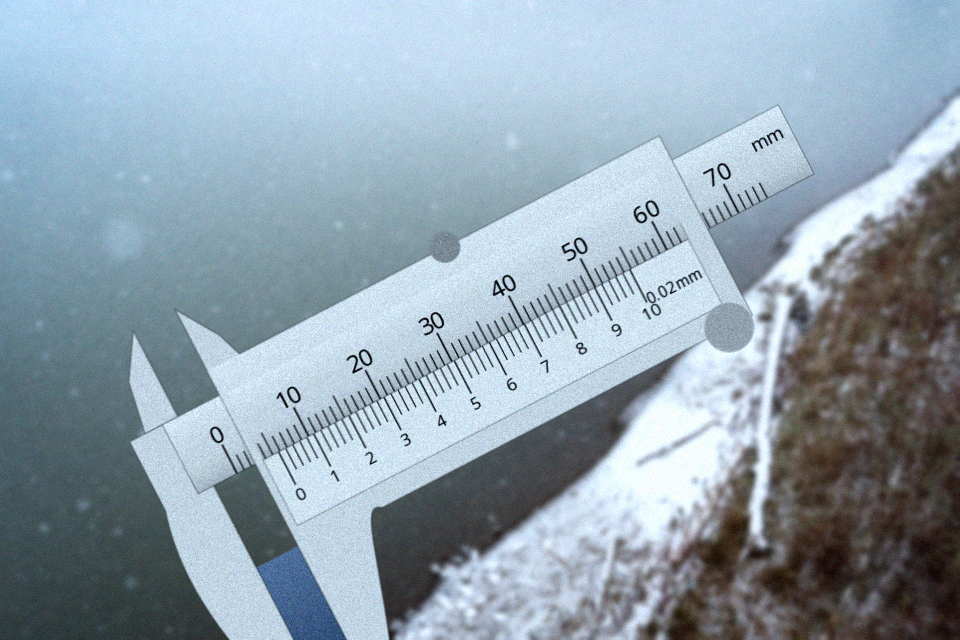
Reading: 5.8
